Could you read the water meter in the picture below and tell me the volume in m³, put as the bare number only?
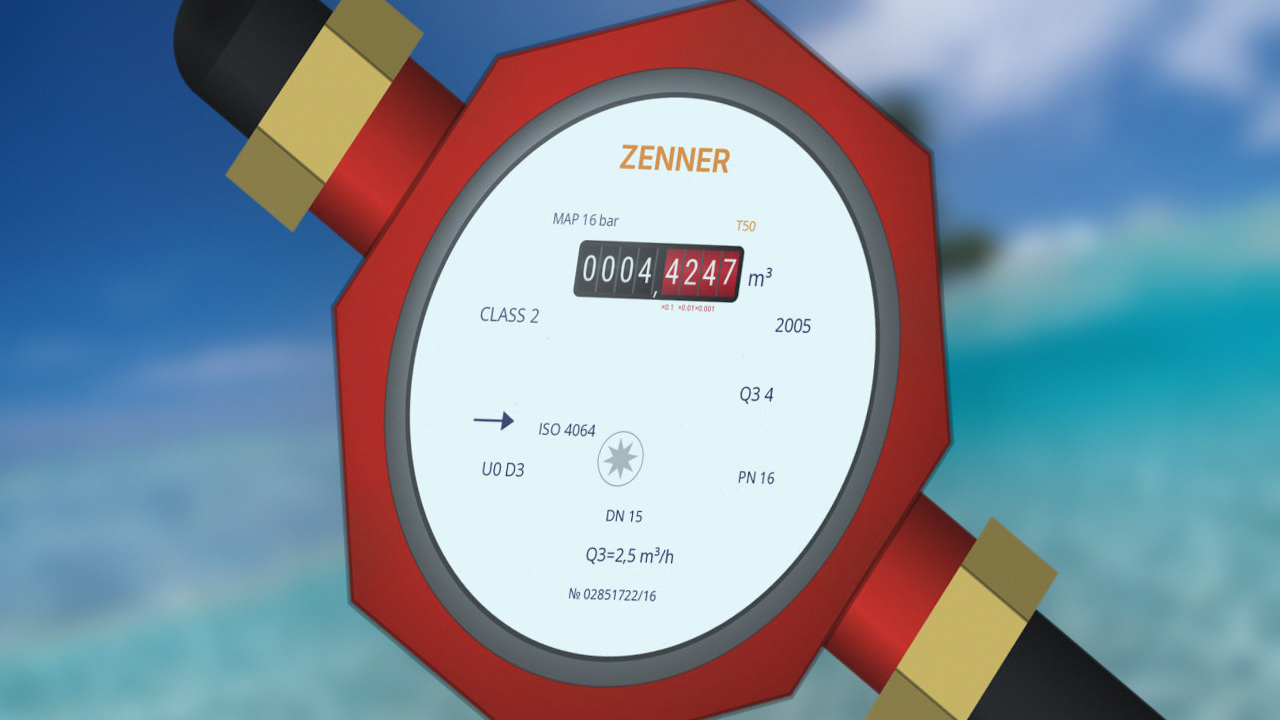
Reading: 4.4247
